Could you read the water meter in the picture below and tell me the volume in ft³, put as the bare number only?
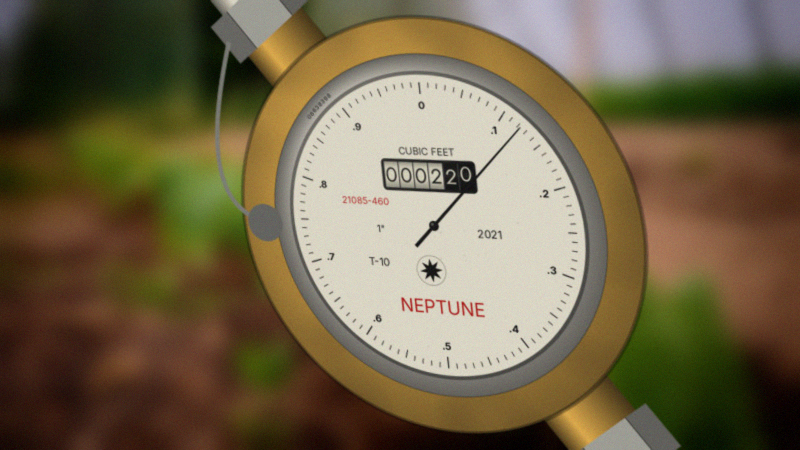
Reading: 220.12
